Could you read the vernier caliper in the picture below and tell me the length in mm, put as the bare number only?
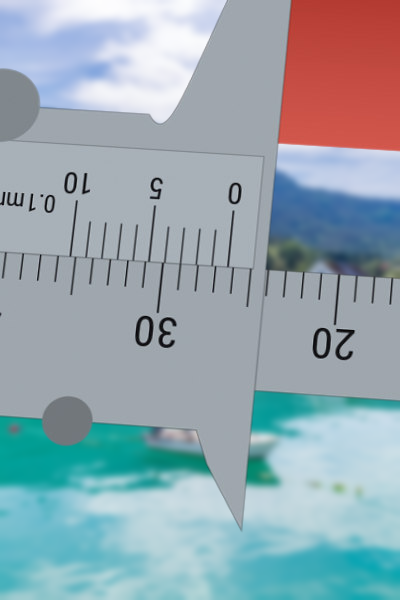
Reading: 26.3
